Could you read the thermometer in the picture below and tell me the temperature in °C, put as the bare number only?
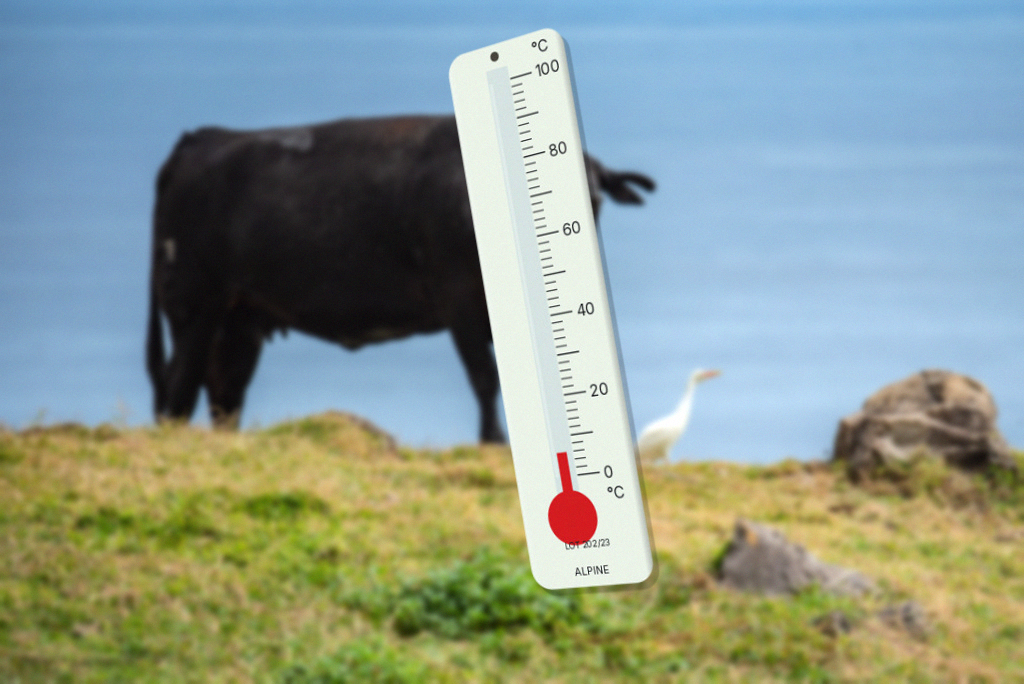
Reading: 6
